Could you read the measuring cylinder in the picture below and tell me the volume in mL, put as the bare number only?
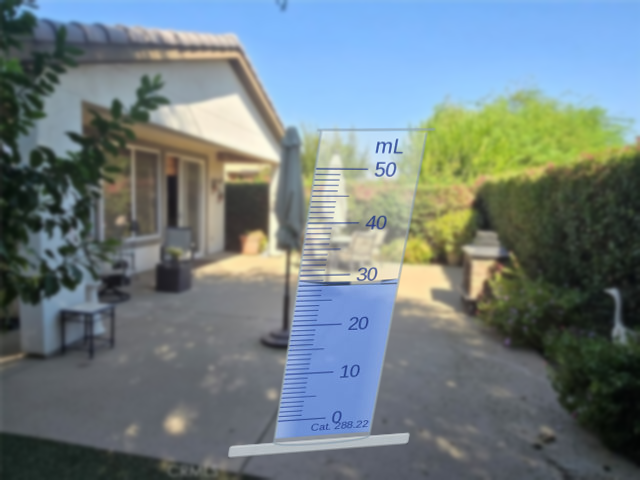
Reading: 28
